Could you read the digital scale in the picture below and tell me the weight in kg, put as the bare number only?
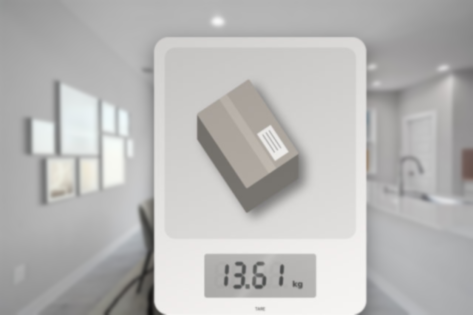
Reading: 13.61
